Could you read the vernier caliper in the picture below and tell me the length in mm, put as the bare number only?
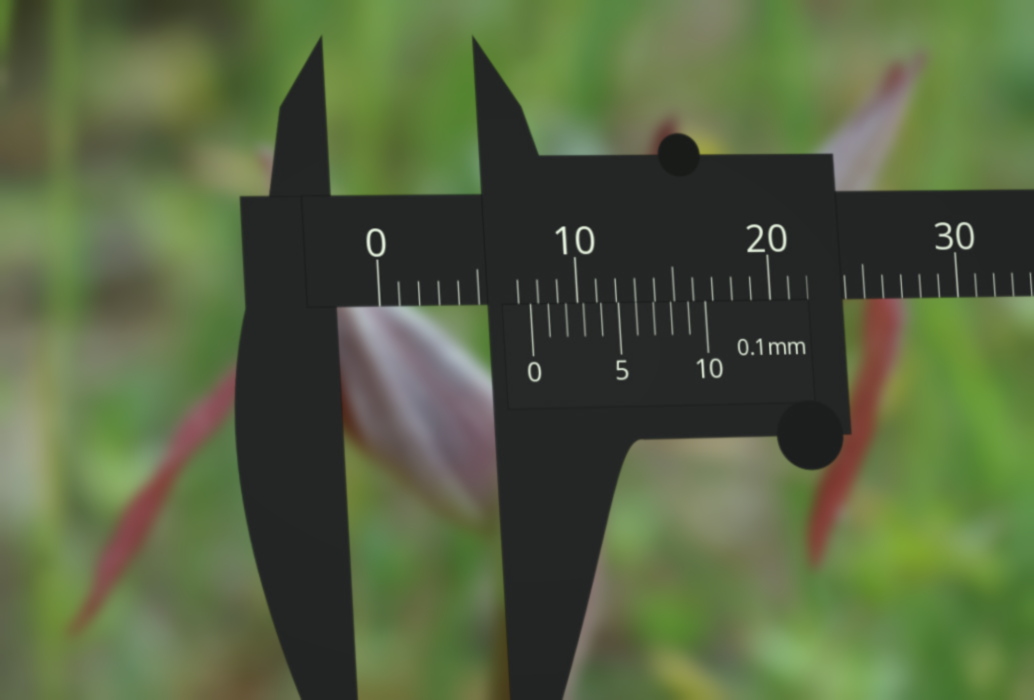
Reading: 7.6
